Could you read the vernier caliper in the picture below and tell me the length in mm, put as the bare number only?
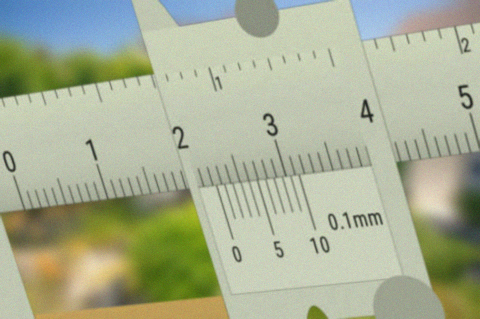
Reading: 22.4
